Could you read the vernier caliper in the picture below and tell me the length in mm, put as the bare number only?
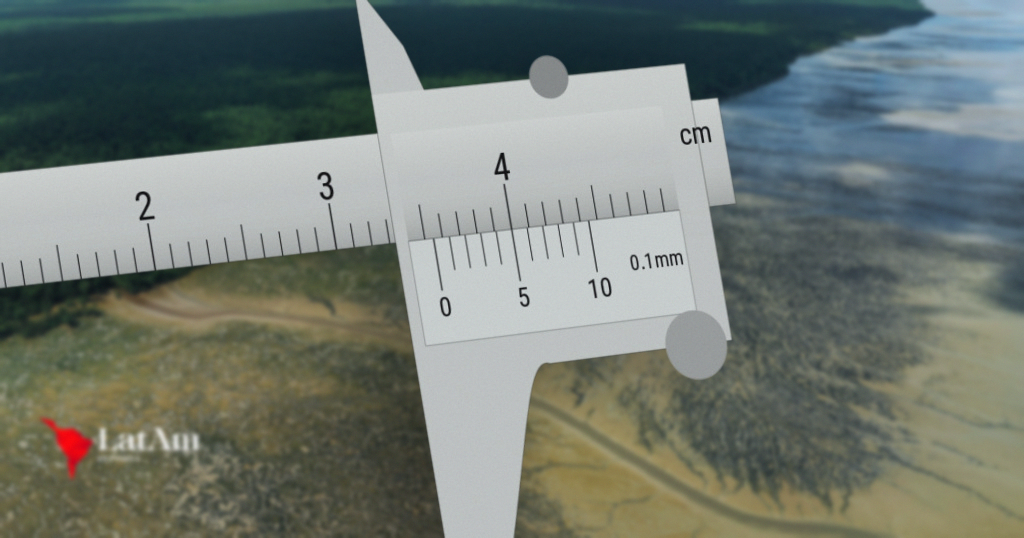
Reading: 35.5
